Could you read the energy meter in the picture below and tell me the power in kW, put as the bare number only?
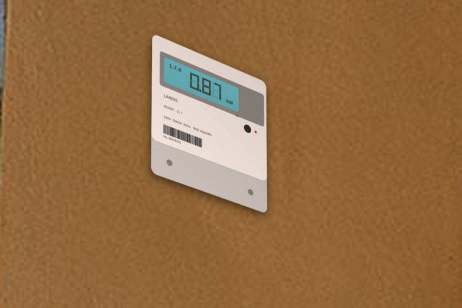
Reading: 0.87
